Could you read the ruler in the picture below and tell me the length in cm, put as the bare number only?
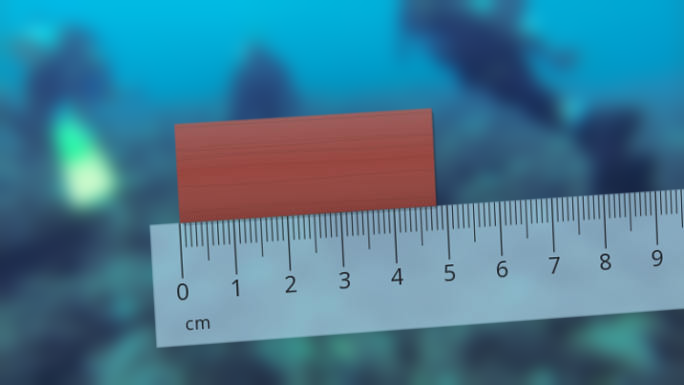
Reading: 4.8
